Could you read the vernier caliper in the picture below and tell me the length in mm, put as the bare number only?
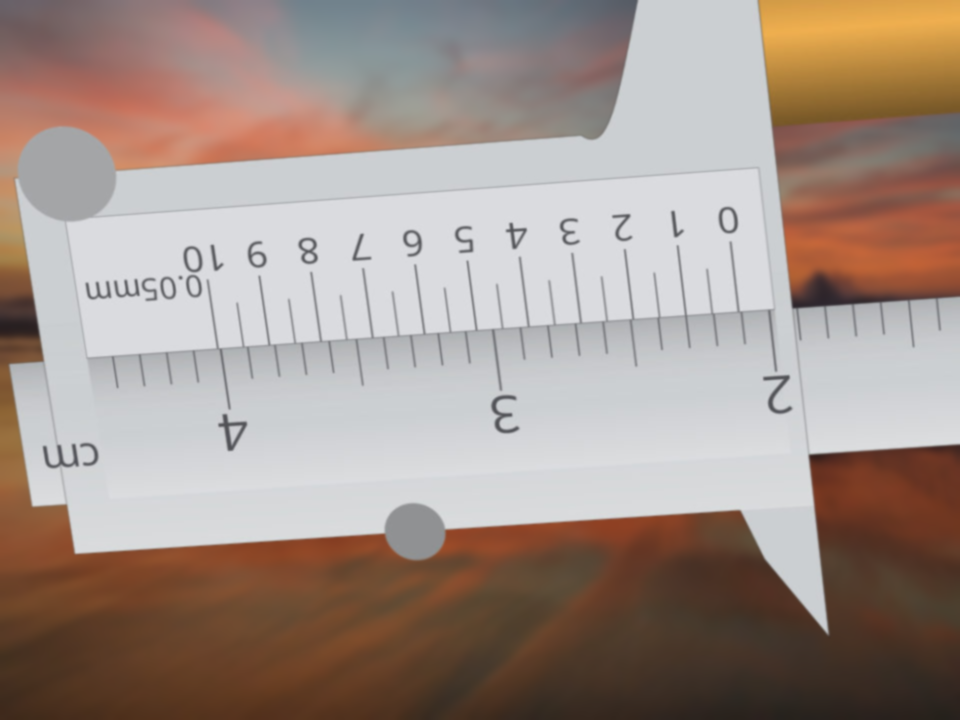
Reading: 21.1
